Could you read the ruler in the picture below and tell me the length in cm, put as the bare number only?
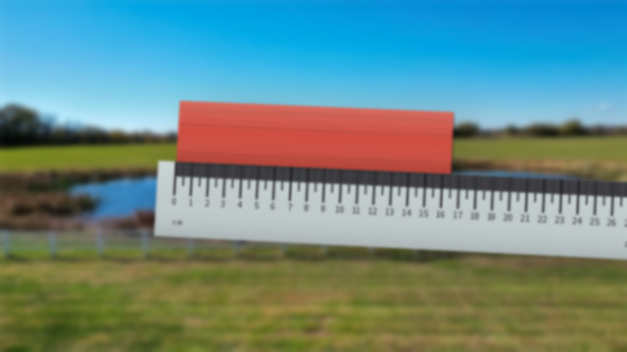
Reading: 16.5
